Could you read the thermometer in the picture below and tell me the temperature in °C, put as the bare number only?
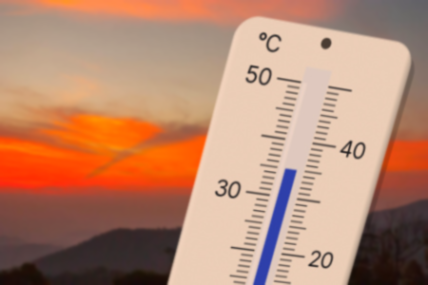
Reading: 35
